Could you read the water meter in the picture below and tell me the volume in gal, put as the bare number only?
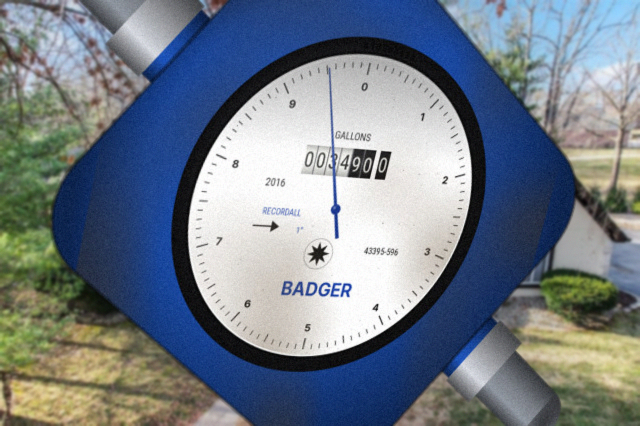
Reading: 34899.5
